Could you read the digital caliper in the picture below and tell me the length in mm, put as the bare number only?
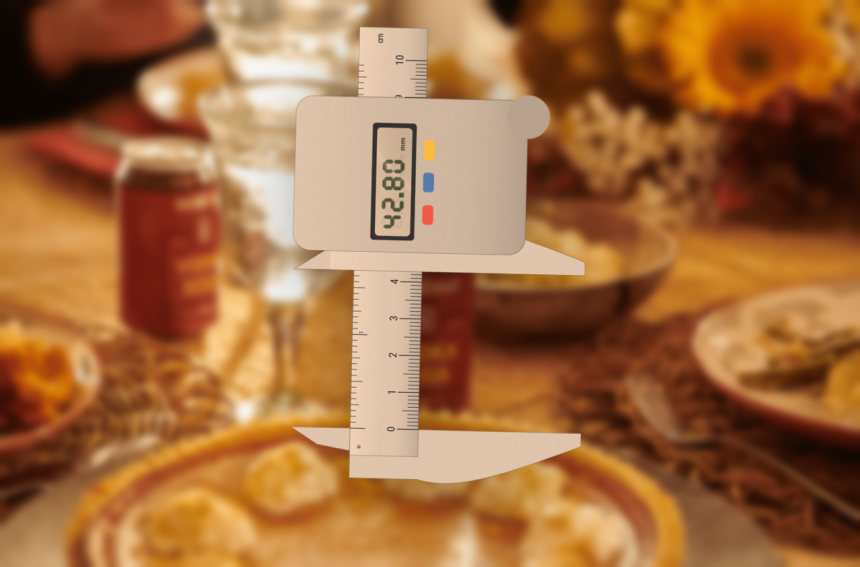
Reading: 42.80
